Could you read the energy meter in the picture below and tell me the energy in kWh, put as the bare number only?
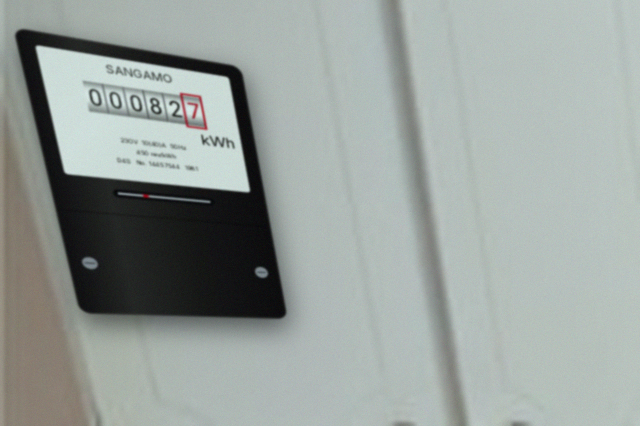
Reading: 82.7
